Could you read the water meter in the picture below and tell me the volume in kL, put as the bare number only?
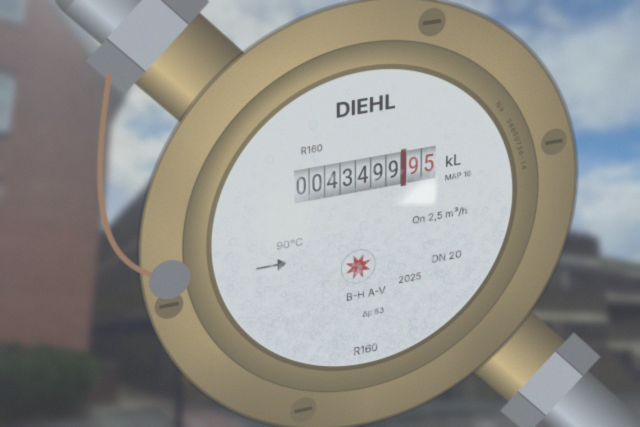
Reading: 43499.95
